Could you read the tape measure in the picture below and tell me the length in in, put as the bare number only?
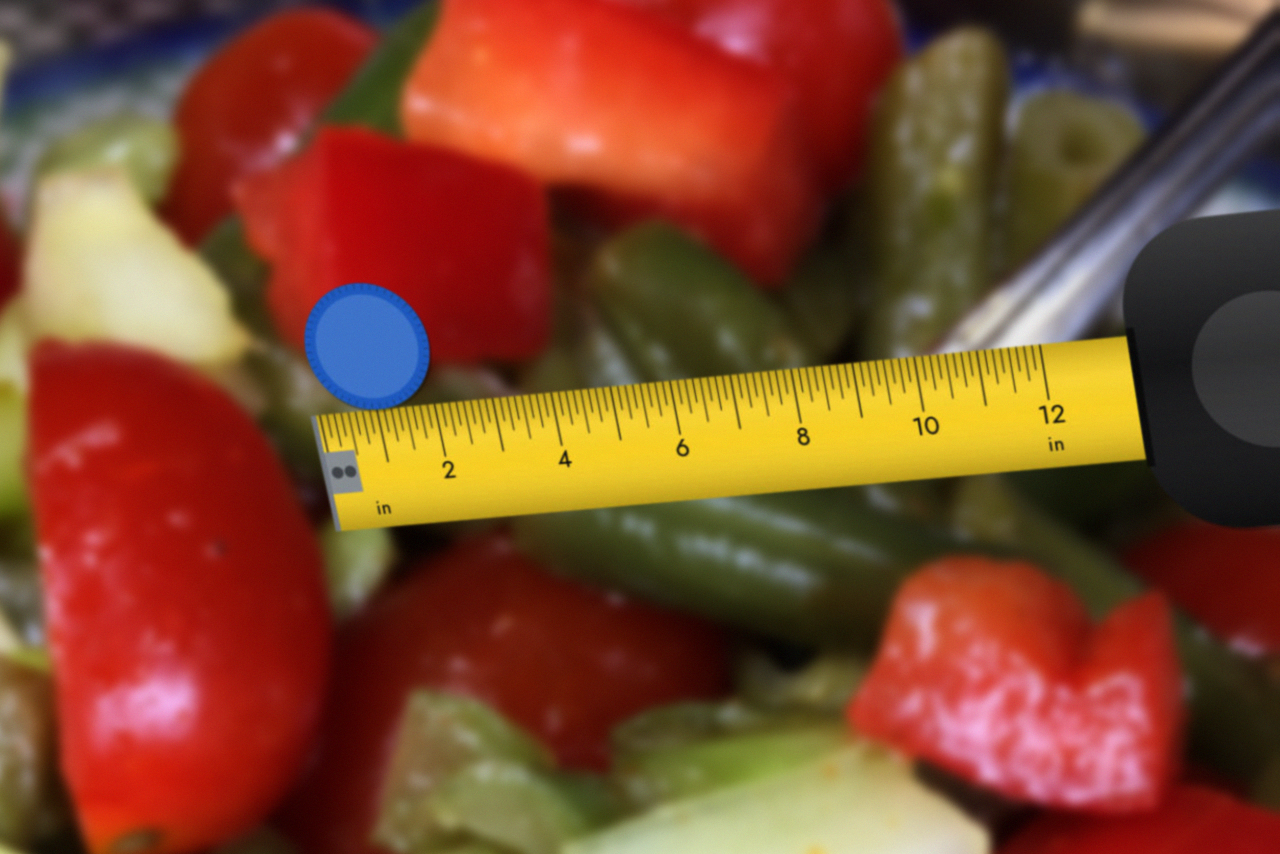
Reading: 2.125
